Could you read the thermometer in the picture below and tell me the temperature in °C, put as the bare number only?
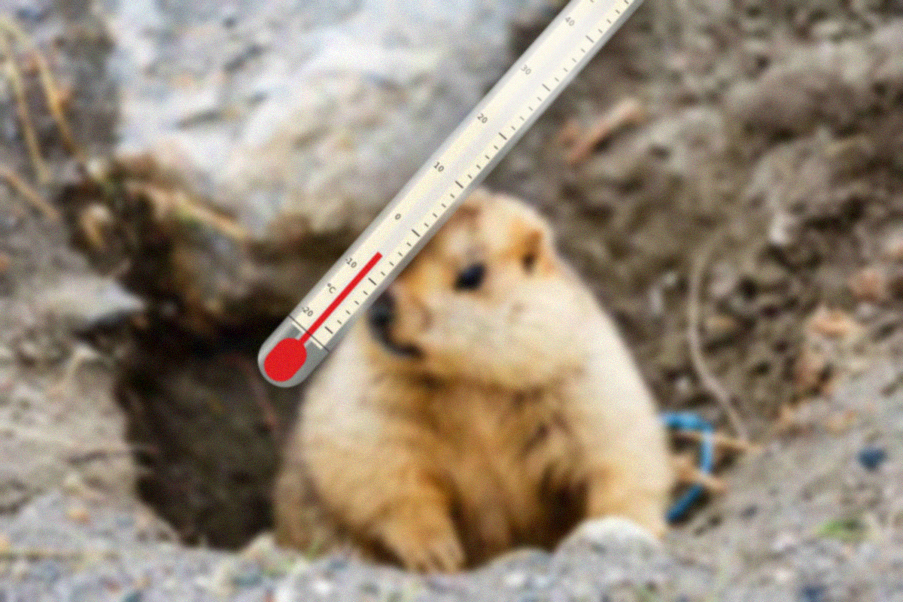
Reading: -6
